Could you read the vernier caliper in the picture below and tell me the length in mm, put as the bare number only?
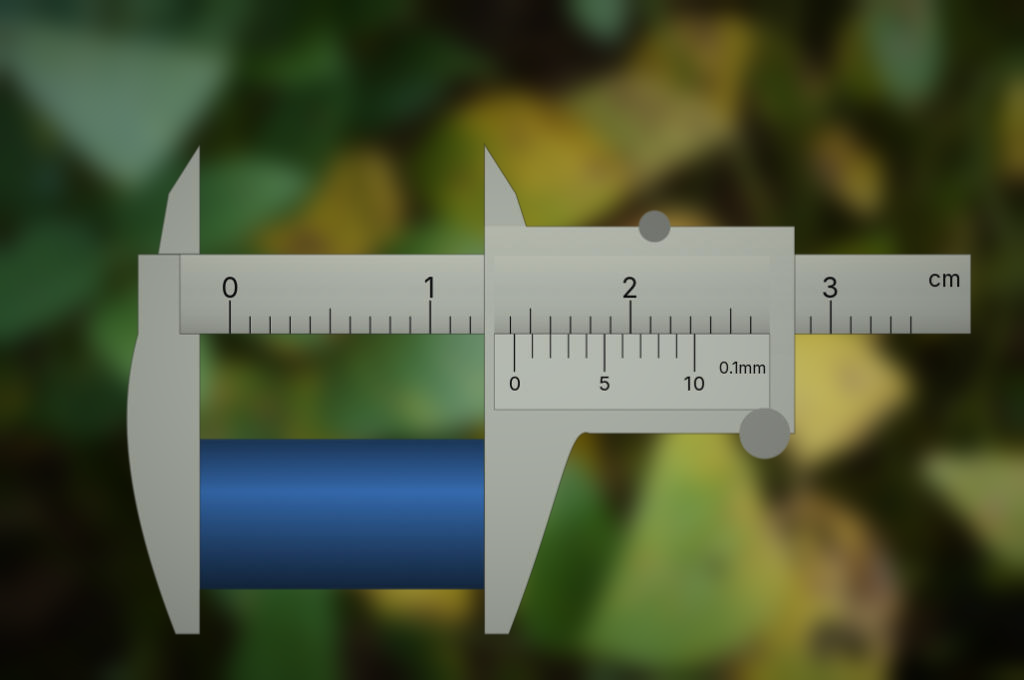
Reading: 14.2
